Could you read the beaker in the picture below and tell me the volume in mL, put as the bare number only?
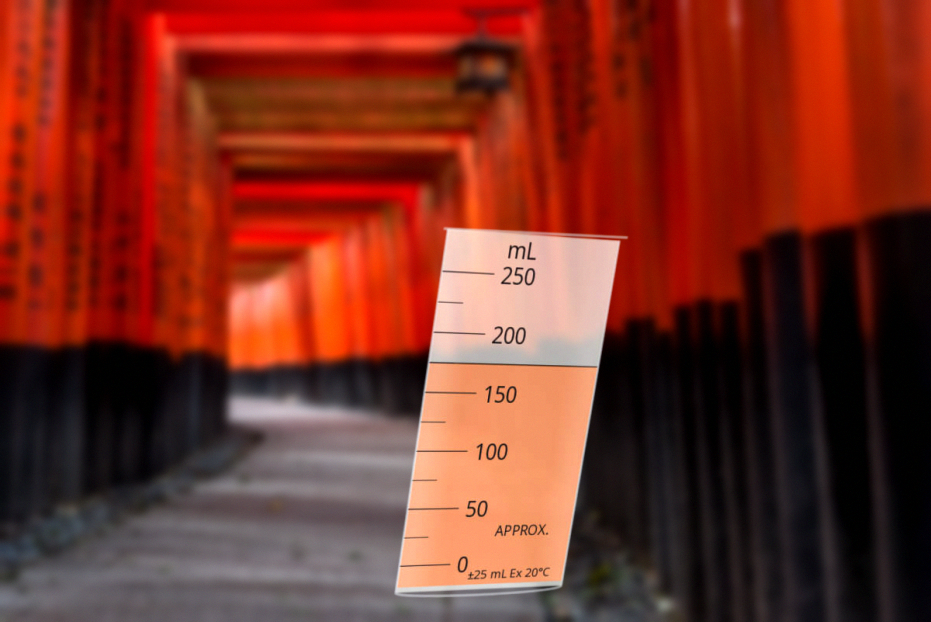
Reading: 175
